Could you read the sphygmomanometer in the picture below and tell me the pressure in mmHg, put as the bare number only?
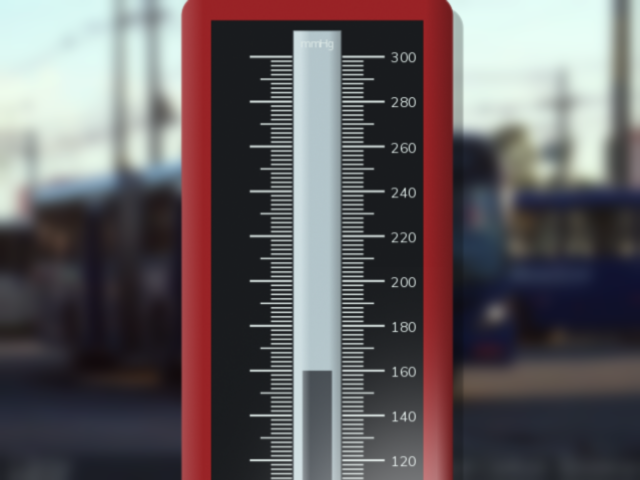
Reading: 160
